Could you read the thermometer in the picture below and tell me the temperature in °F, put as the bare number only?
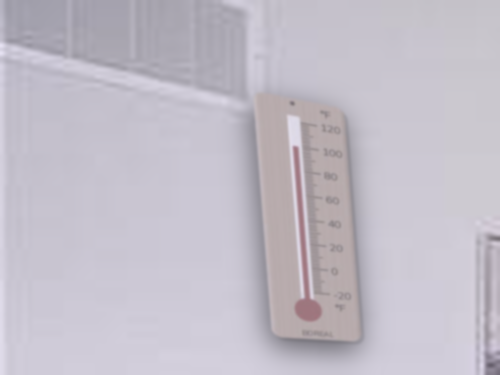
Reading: 100
